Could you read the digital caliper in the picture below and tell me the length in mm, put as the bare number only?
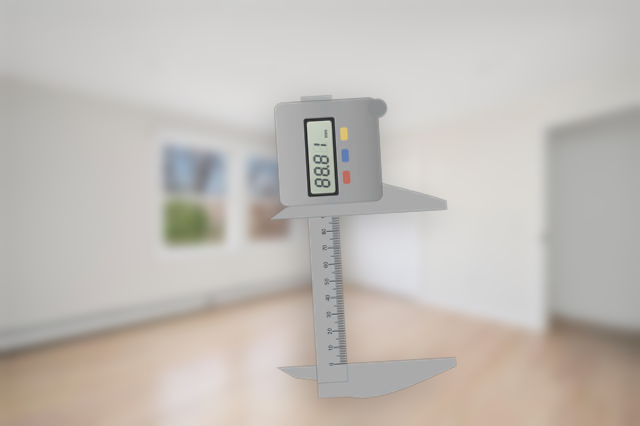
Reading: 88.81
